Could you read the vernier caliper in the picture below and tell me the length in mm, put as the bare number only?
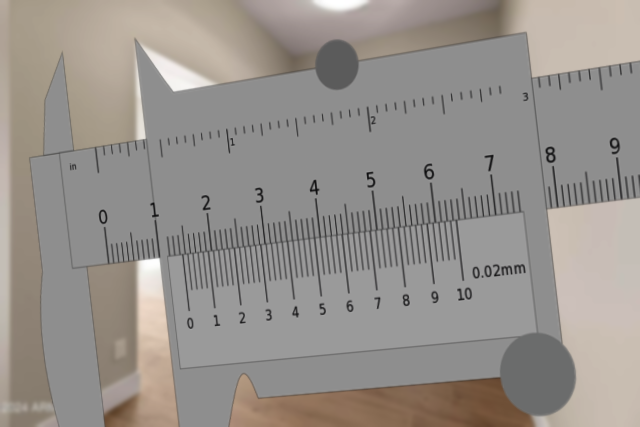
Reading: 14.5
